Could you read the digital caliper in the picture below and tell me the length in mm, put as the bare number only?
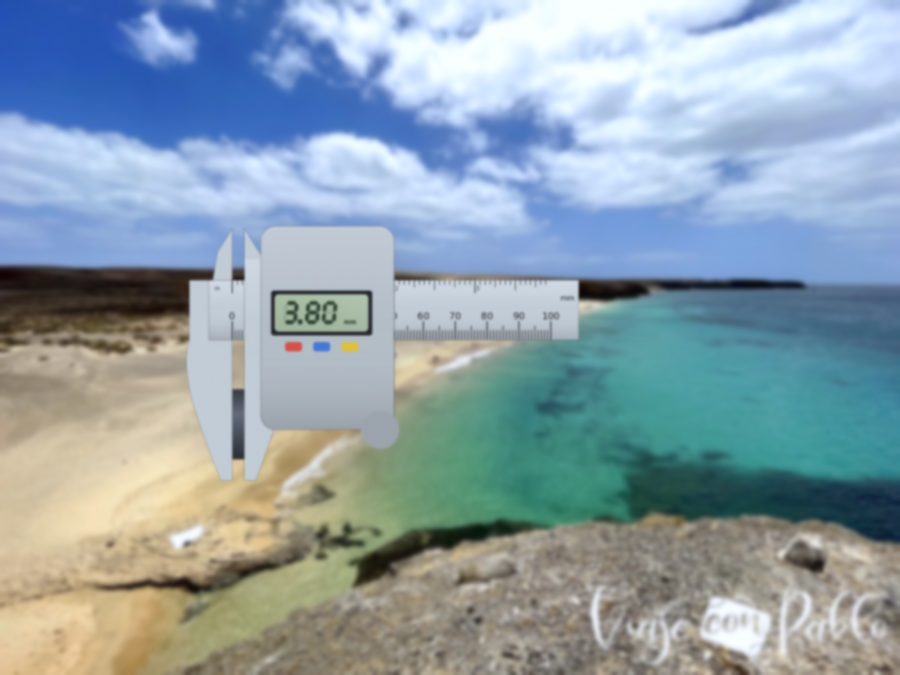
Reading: 3.80
